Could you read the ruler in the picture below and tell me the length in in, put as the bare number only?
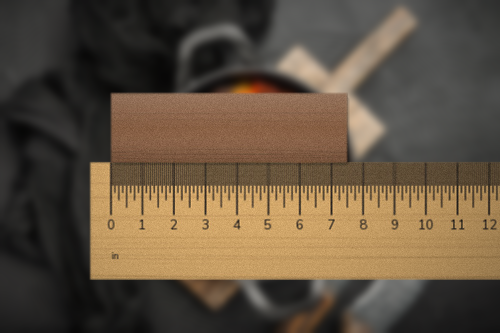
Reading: 7.5
